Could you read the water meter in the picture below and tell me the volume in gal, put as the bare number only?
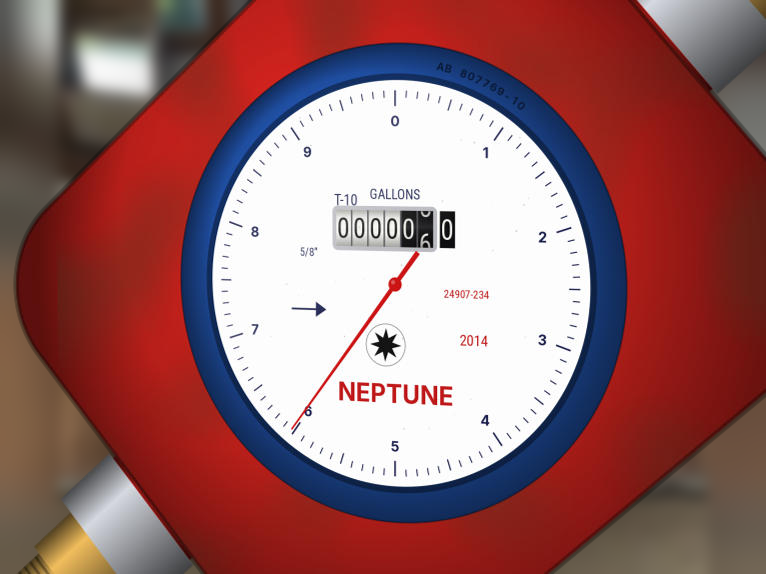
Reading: 56.0
